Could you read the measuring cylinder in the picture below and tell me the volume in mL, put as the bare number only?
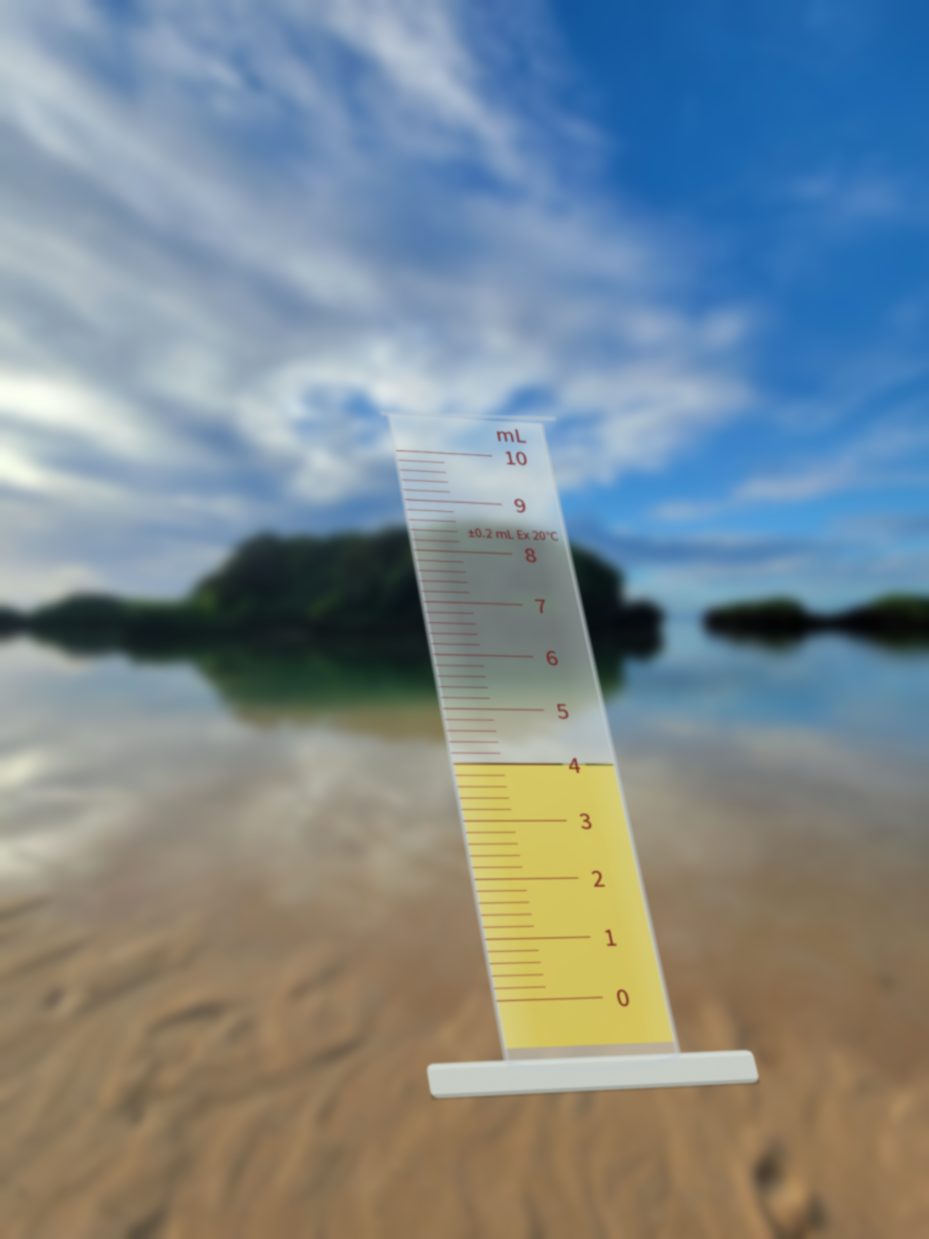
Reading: 4
